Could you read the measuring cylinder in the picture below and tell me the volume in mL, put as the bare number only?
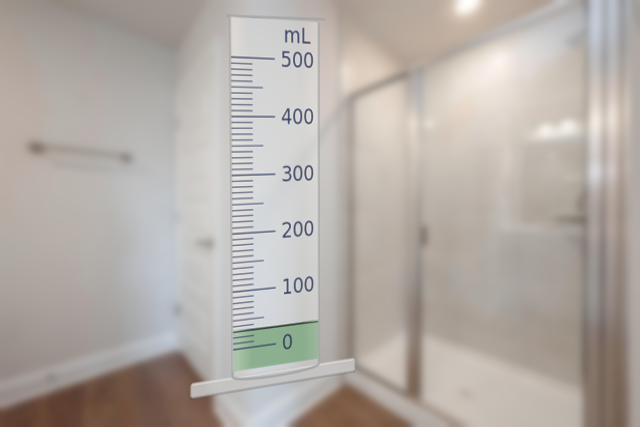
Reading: 30
